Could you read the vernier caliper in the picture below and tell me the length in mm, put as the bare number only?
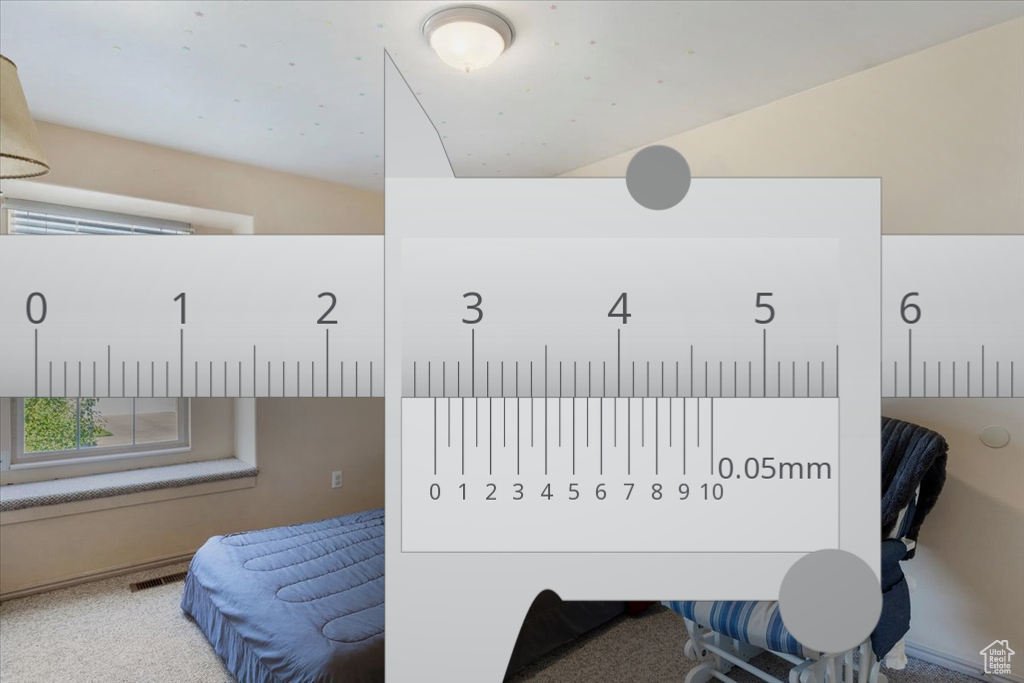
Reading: 27.4
